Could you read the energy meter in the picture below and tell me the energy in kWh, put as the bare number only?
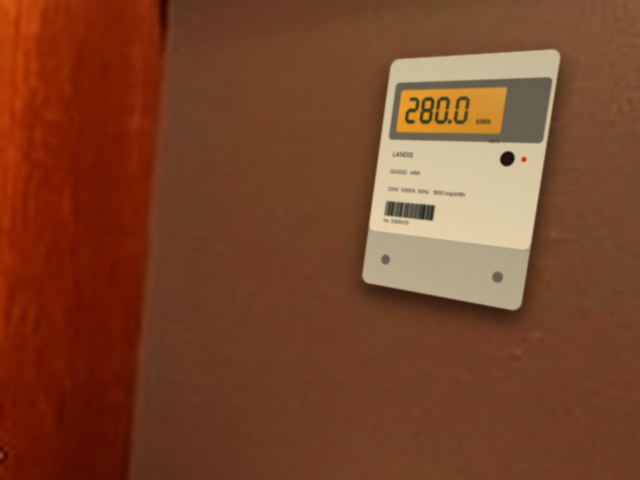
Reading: 280.0
